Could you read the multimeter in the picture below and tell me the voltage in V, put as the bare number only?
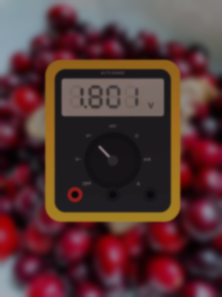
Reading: 1.801
